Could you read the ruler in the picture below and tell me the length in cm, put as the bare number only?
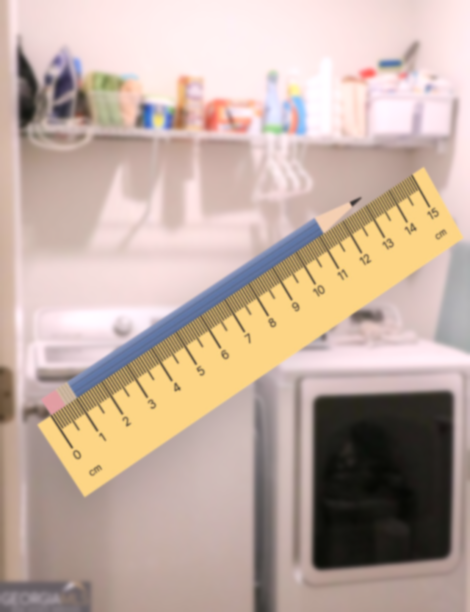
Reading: 13
